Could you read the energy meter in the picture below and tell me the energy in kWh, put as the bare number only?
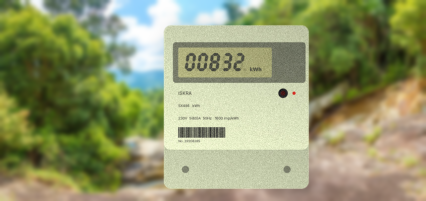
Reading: 832
